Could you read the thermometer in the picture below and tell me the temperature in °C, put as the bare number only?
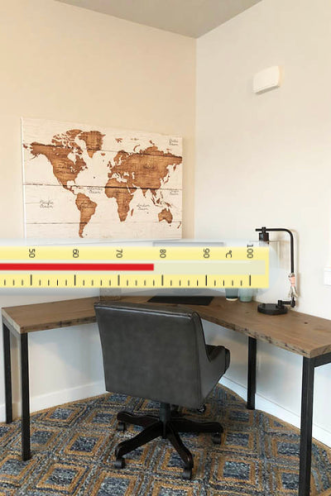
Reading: 78
